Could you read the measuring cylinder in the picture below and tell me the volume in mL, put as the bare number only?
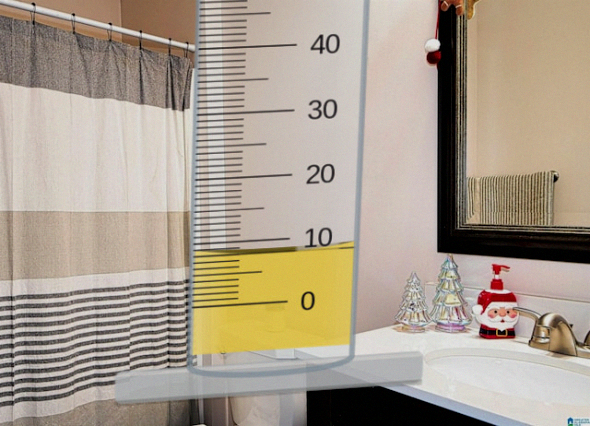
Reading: 8
